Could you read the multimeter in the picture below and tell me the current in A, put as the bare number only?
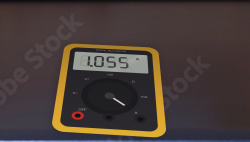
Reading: 1.055
